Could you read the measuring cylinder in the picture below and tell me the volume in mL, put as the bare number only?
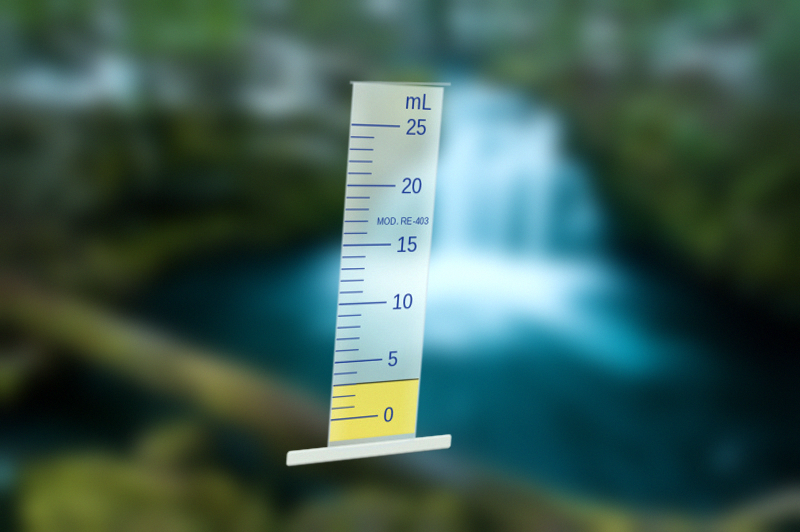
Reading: 3
